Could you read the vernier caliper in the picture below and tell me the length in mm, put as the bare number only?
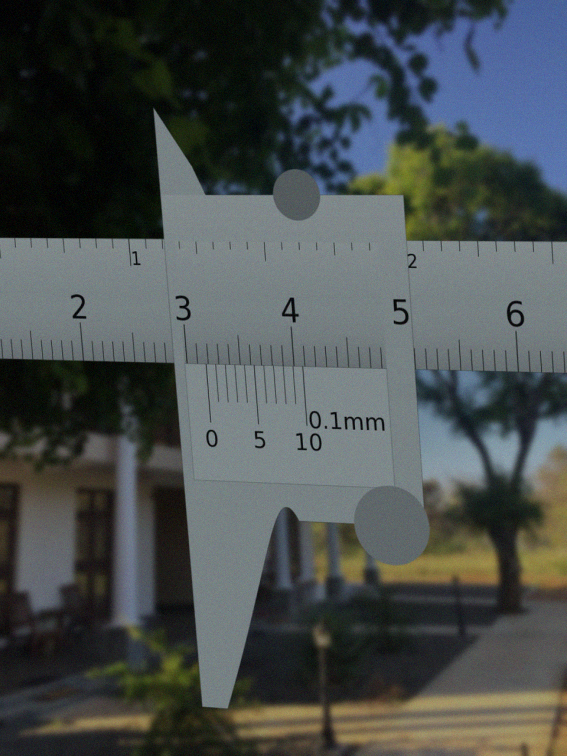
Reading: 31.8
